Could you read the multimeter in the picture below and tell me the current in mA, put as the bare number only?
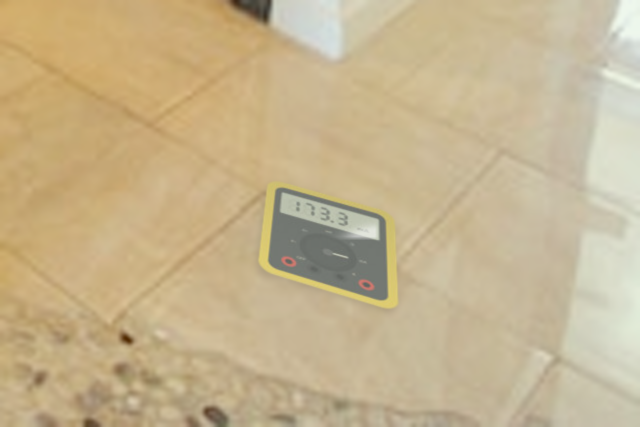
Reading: 173.3
